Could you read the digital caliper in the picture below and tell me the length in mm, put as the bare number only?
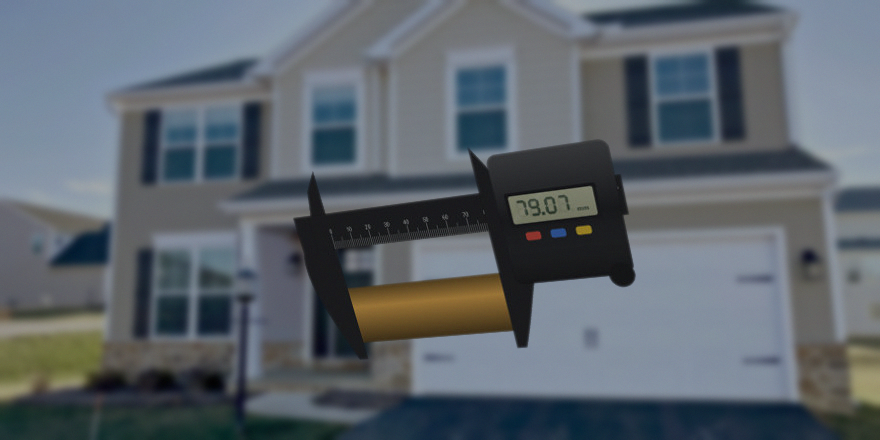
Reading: 79.07
